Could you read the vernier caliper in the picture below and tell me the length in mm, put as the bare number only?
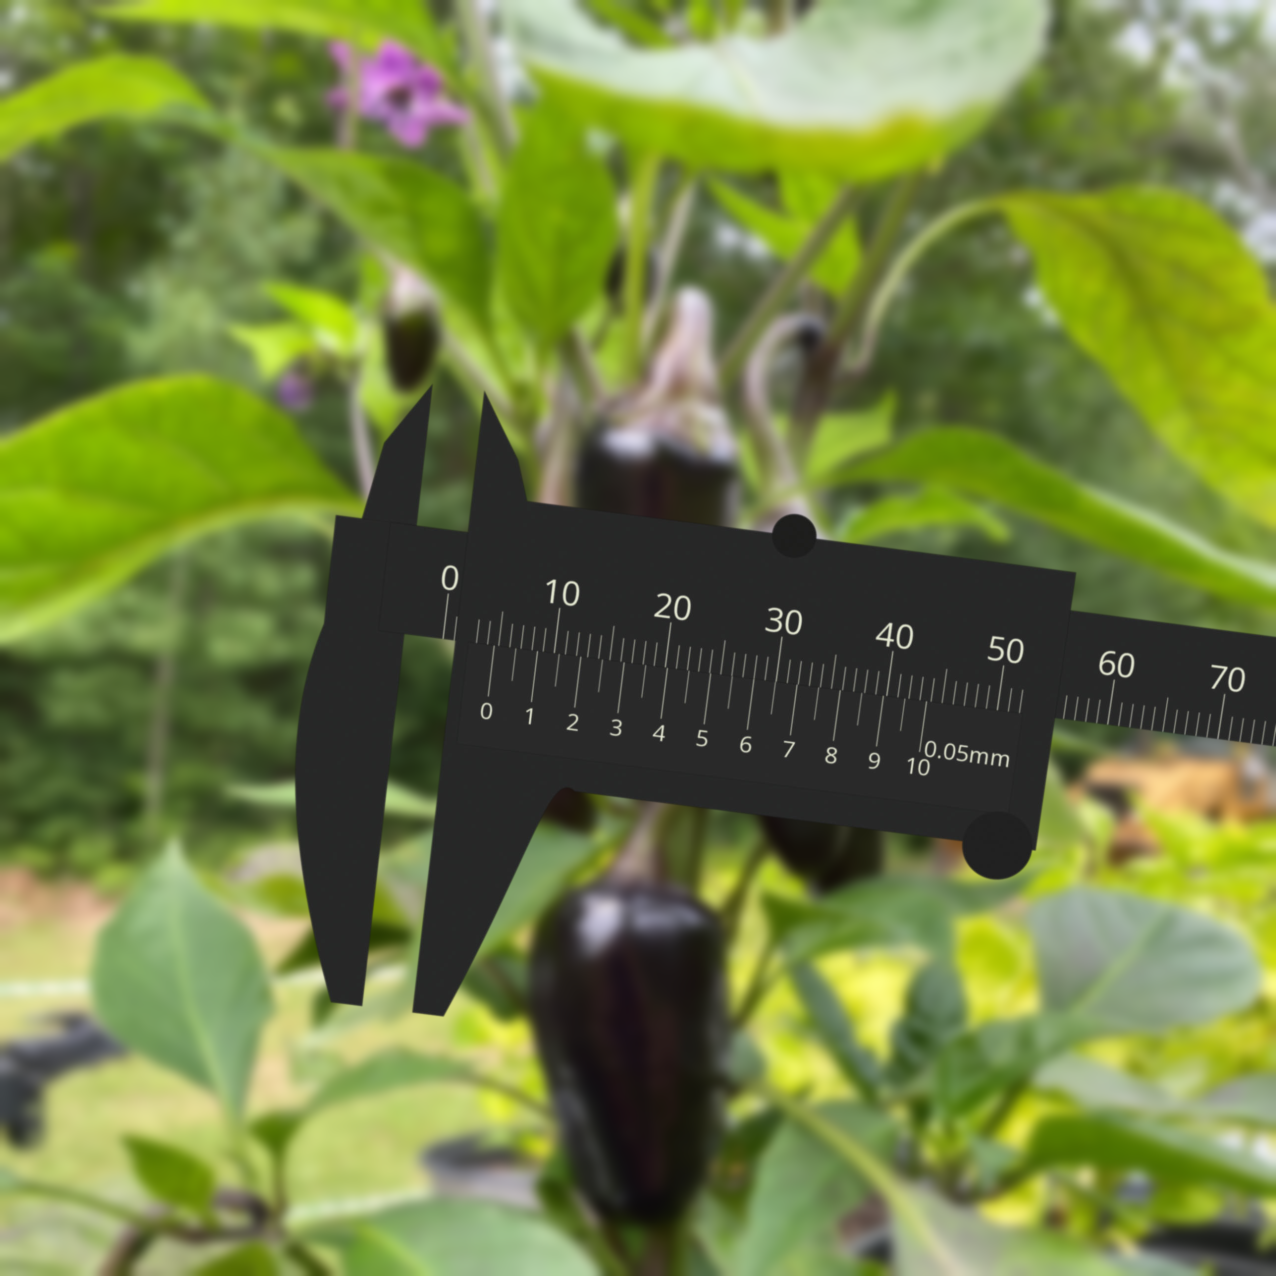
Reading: 4.6
